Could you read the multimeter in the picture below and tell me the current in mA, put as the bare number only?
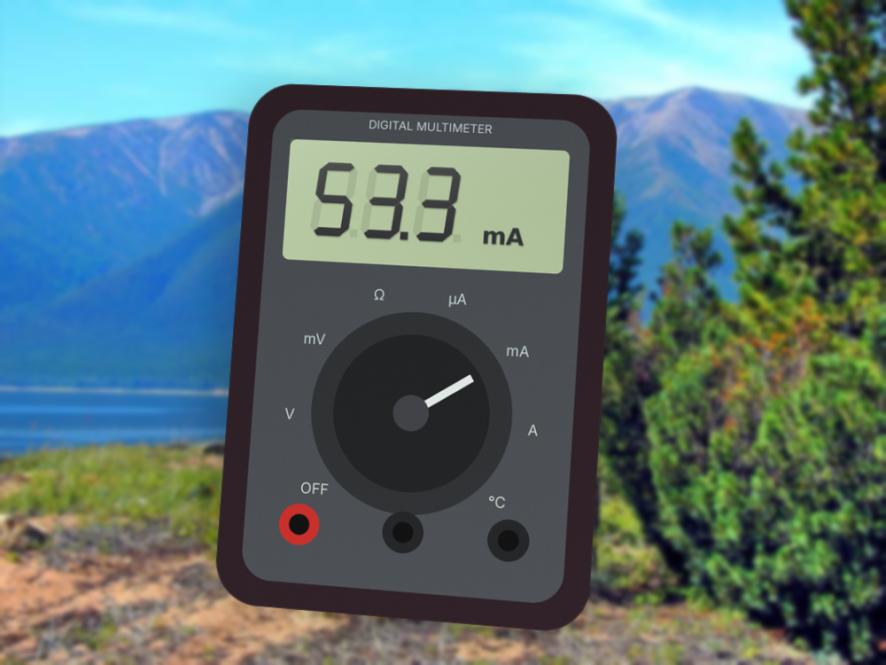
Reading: 53.3
